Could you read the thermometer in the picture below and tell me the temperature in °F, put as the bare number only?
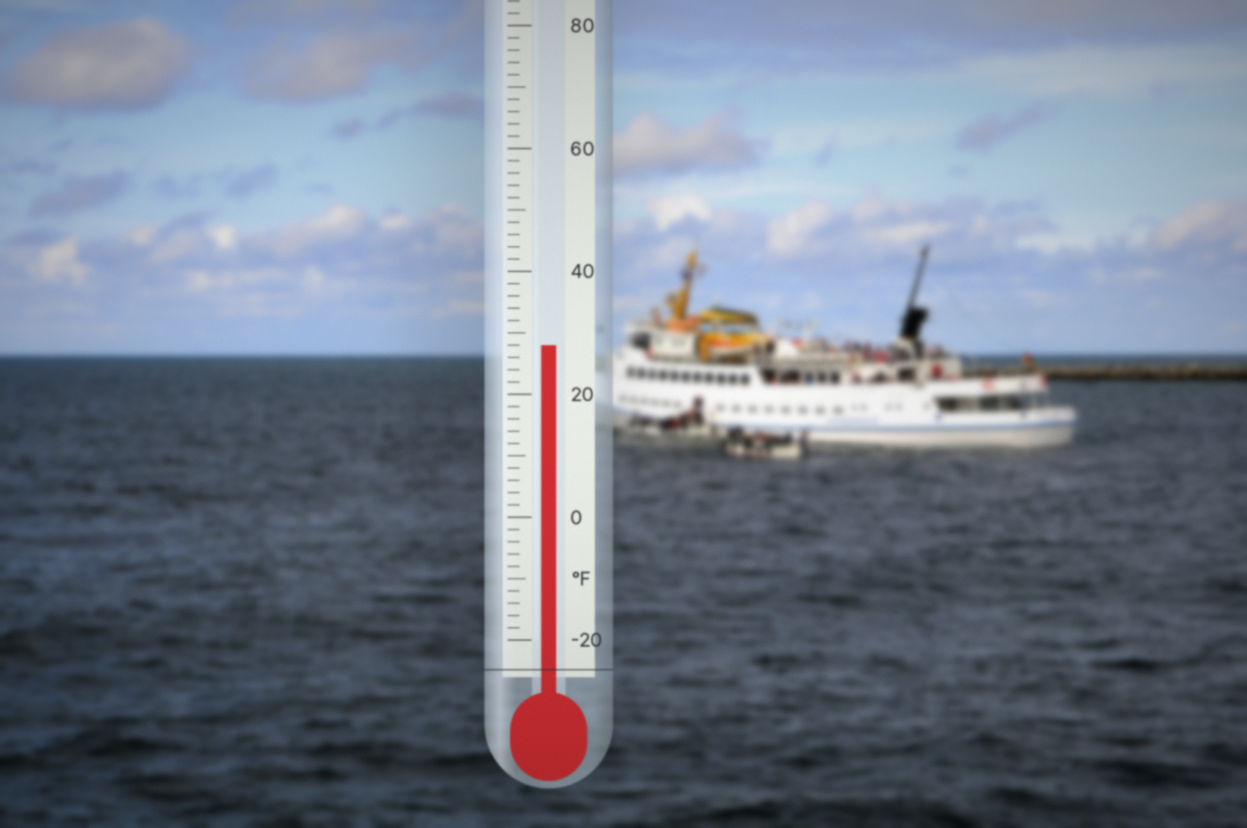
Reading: 28
